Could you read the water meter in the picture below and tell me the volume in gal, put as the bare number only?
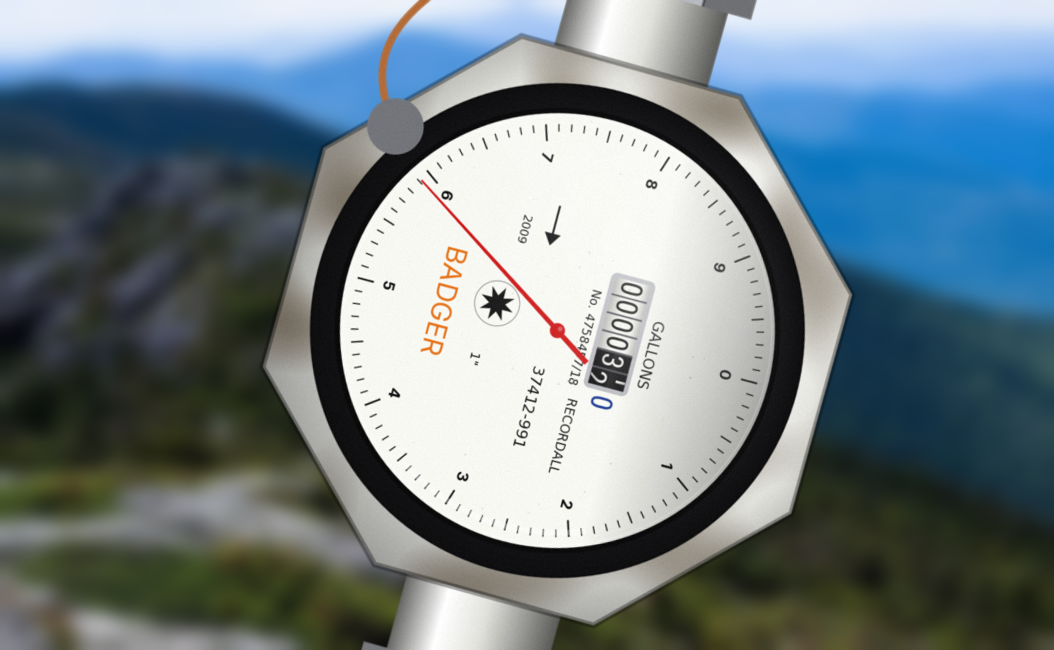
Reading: 315.9
